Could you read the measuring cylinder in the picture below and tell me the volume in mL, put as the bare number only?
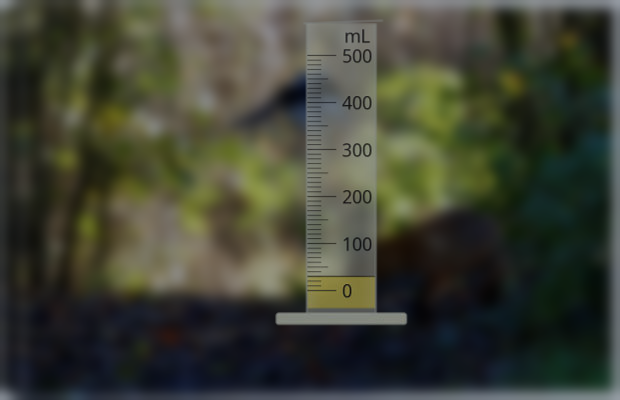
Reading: 30
